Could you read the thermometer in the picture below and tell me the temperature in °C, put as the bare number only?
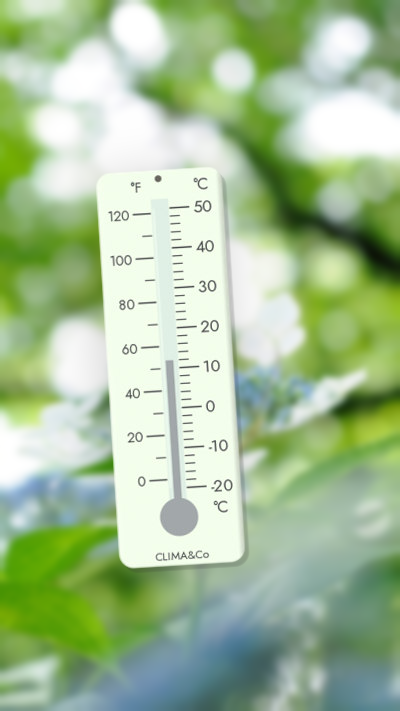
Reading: 12
